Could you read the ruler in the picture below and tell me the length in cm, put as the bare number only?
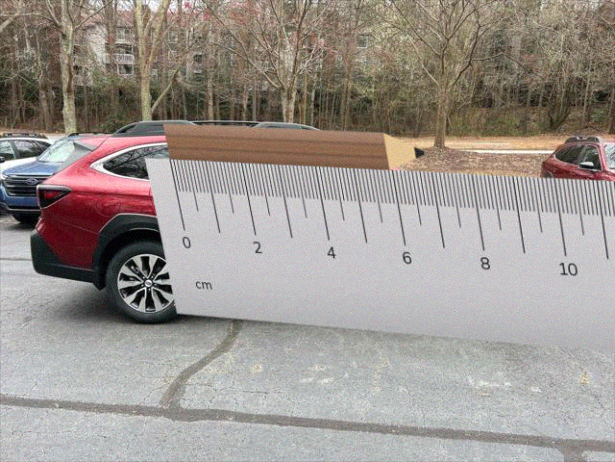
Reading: 6.9
